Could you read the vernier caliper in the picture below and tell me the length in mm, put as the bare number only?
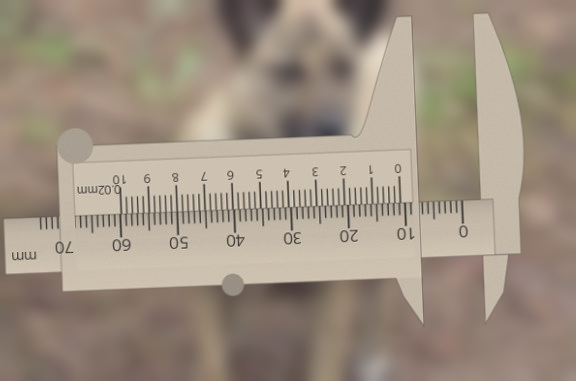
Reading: 10.8
